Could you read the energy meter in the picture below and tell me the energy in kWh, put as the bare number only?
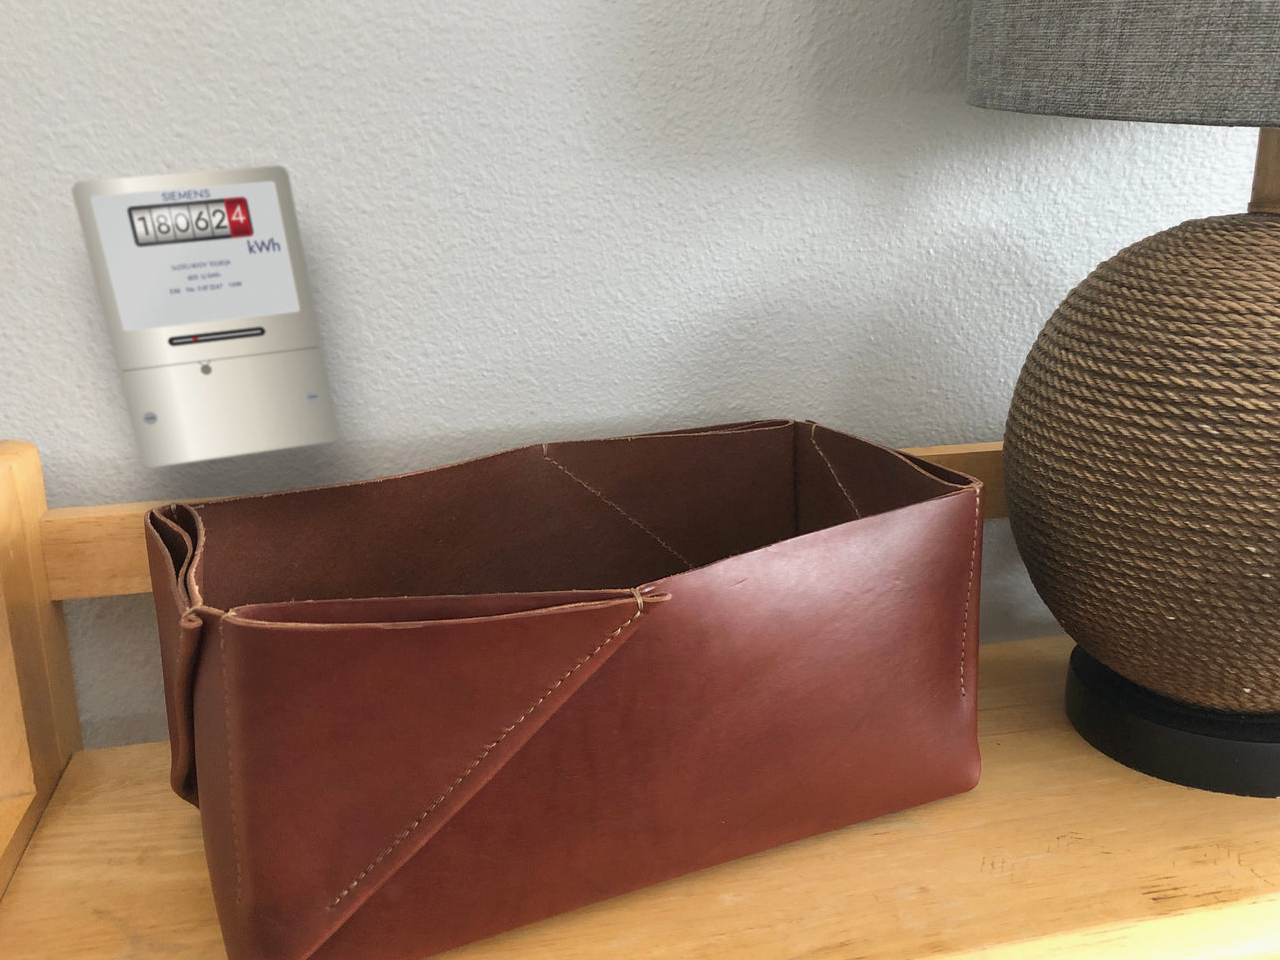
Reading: 18062.4
